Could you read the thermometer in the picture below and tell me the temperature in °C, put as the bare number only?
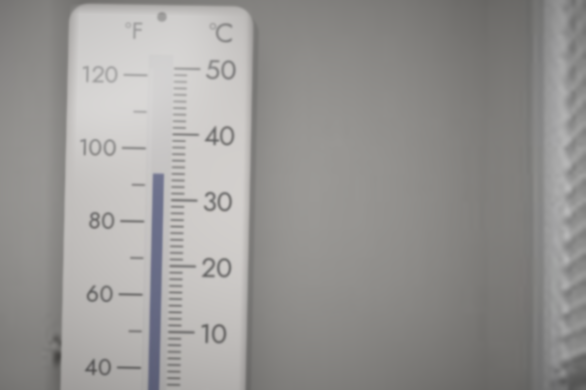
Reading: 34
